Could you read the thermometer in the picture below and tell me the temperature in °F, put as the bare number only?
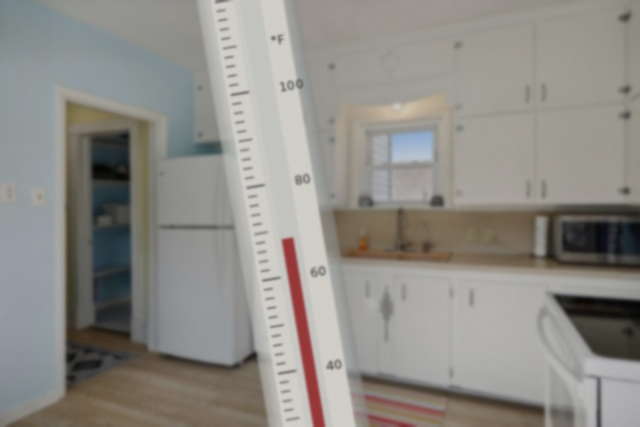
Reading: 68
